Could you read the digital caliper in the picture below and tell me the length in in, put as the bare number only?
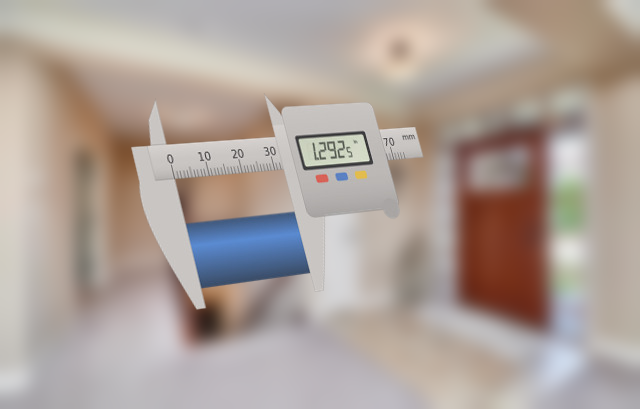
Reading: 1.2925
